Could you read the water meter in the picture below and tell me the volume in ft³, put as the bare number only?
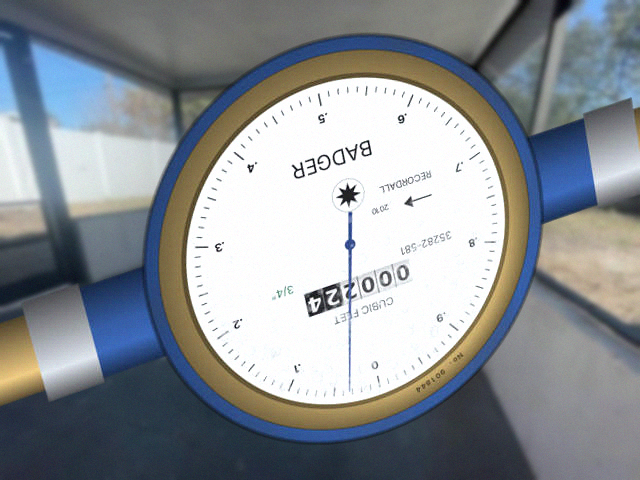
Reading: 224.03
